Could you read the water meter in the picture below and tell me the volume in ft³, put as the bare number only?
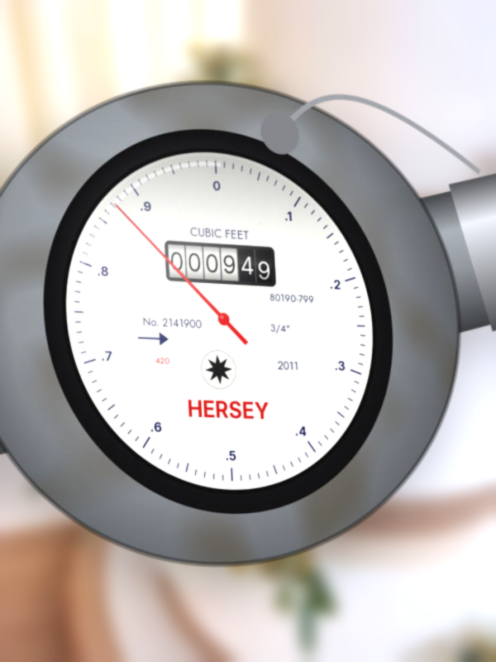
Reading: 948.87
